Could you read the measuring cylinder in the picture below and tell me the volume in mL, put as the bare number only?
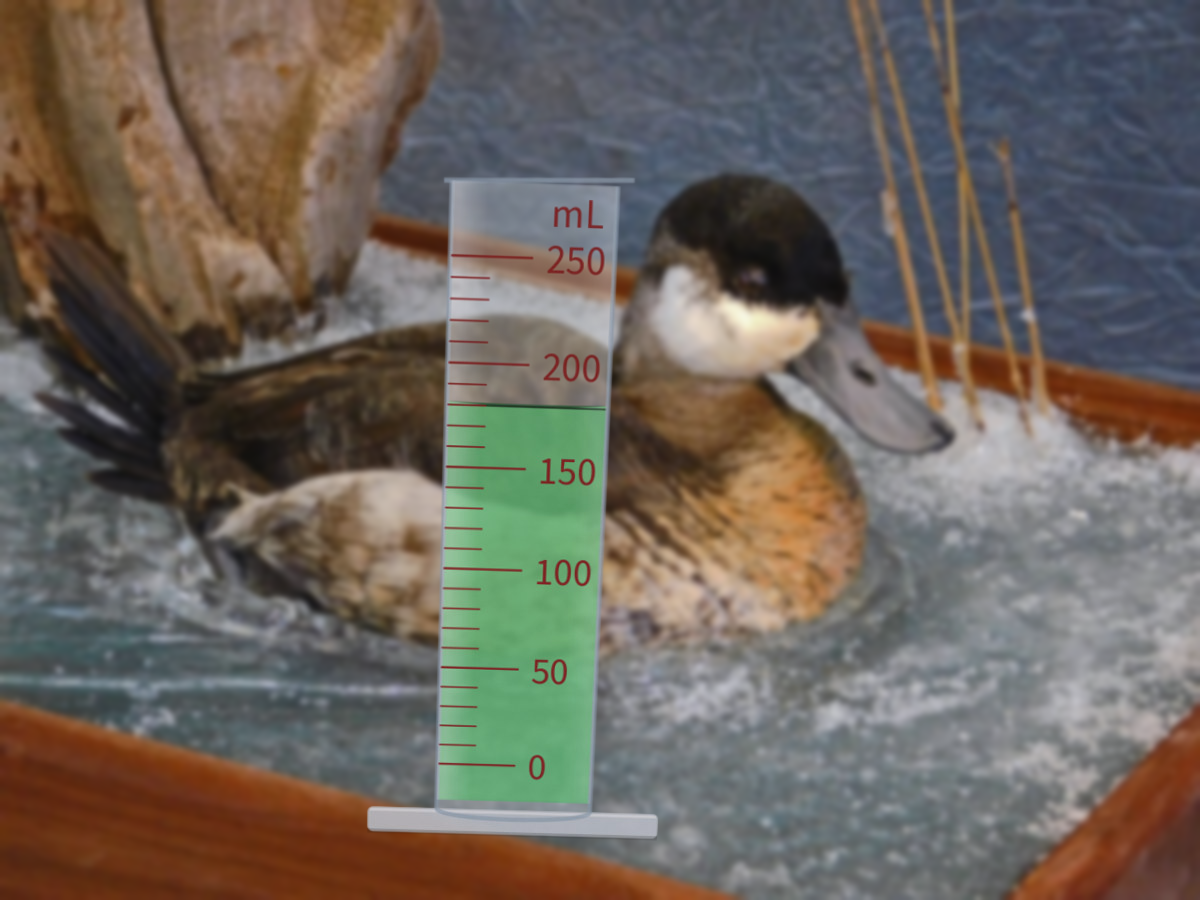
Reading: 180
